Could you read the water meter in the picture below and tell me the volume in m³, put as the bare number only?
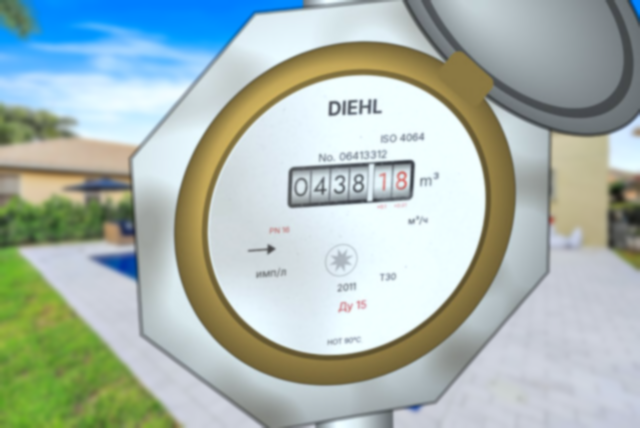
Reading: 438.18
